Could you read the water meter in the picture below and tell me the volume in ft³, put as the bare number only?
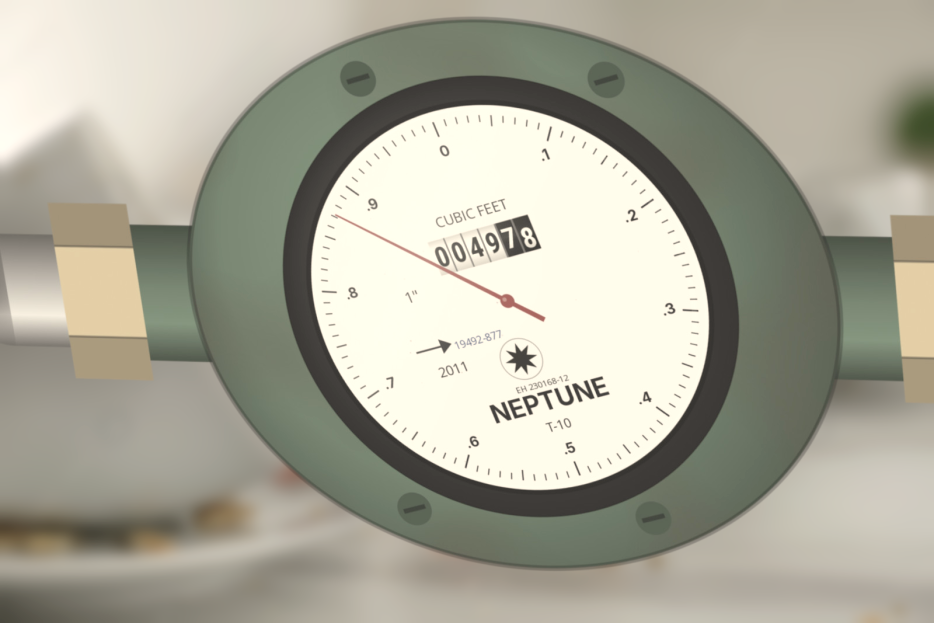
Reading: 4977.87
